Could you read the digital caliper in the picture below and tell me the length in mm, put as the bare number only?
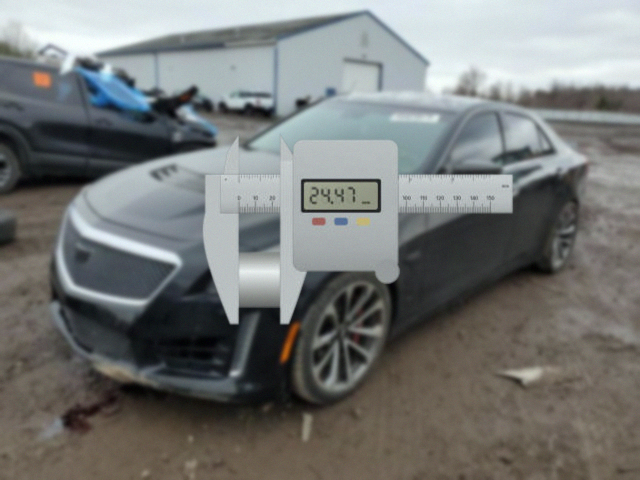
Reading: 24.47
